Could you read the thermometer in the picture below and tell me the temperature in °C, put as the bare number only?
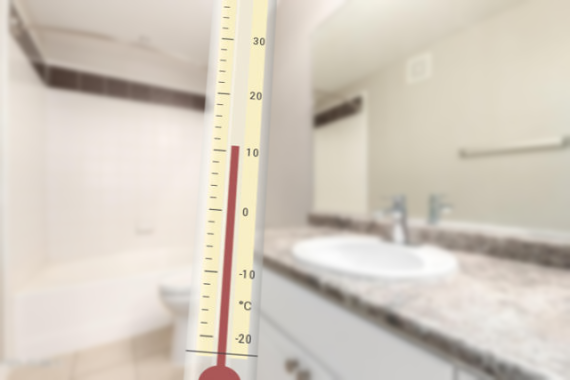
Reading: 11
